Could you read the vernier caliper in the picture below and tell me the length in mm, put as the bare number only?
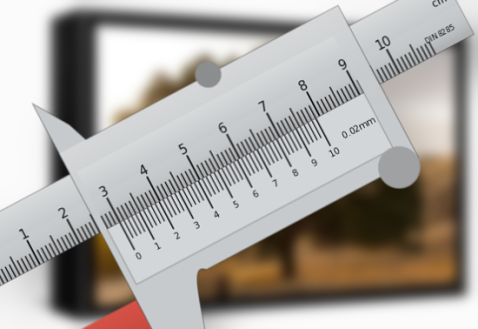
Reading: 30.0
